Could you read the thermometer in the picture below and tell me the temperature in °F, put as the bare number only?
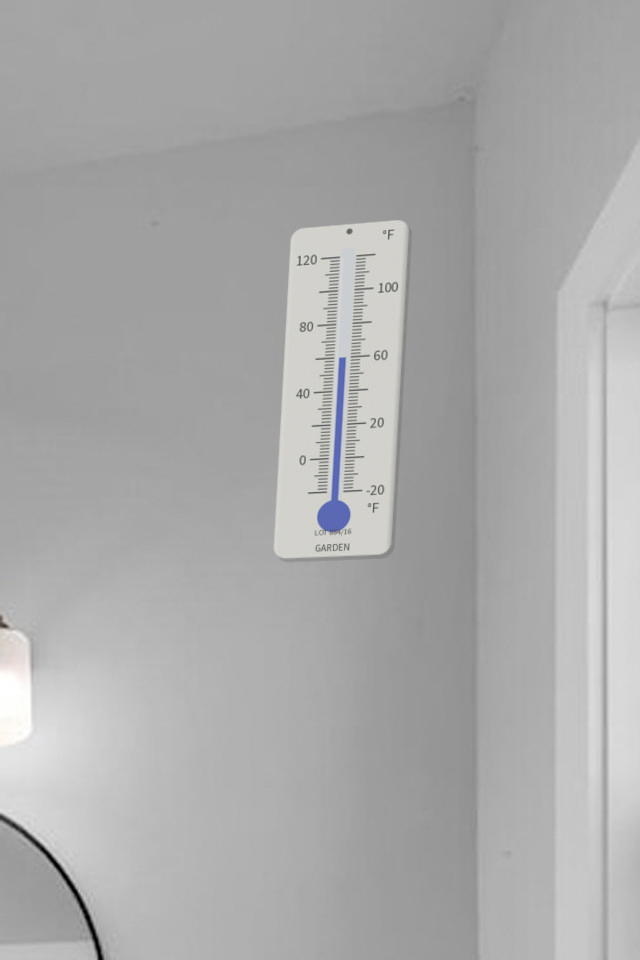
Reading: 60
